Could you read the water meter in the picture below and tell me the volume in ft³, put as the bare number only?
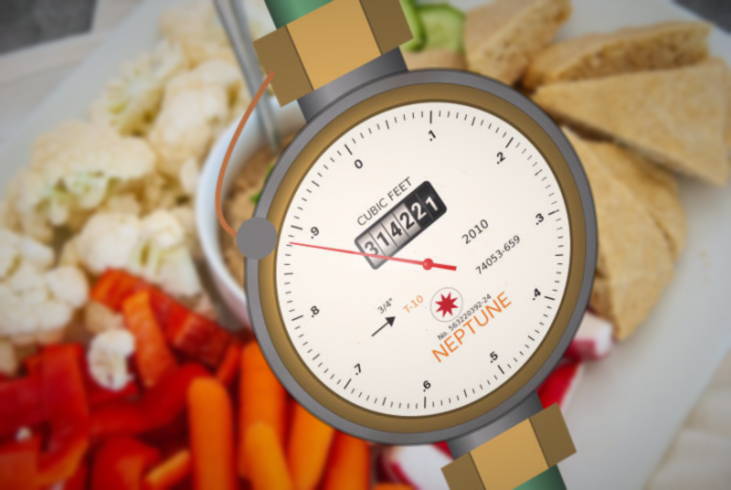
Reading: 314220.88
